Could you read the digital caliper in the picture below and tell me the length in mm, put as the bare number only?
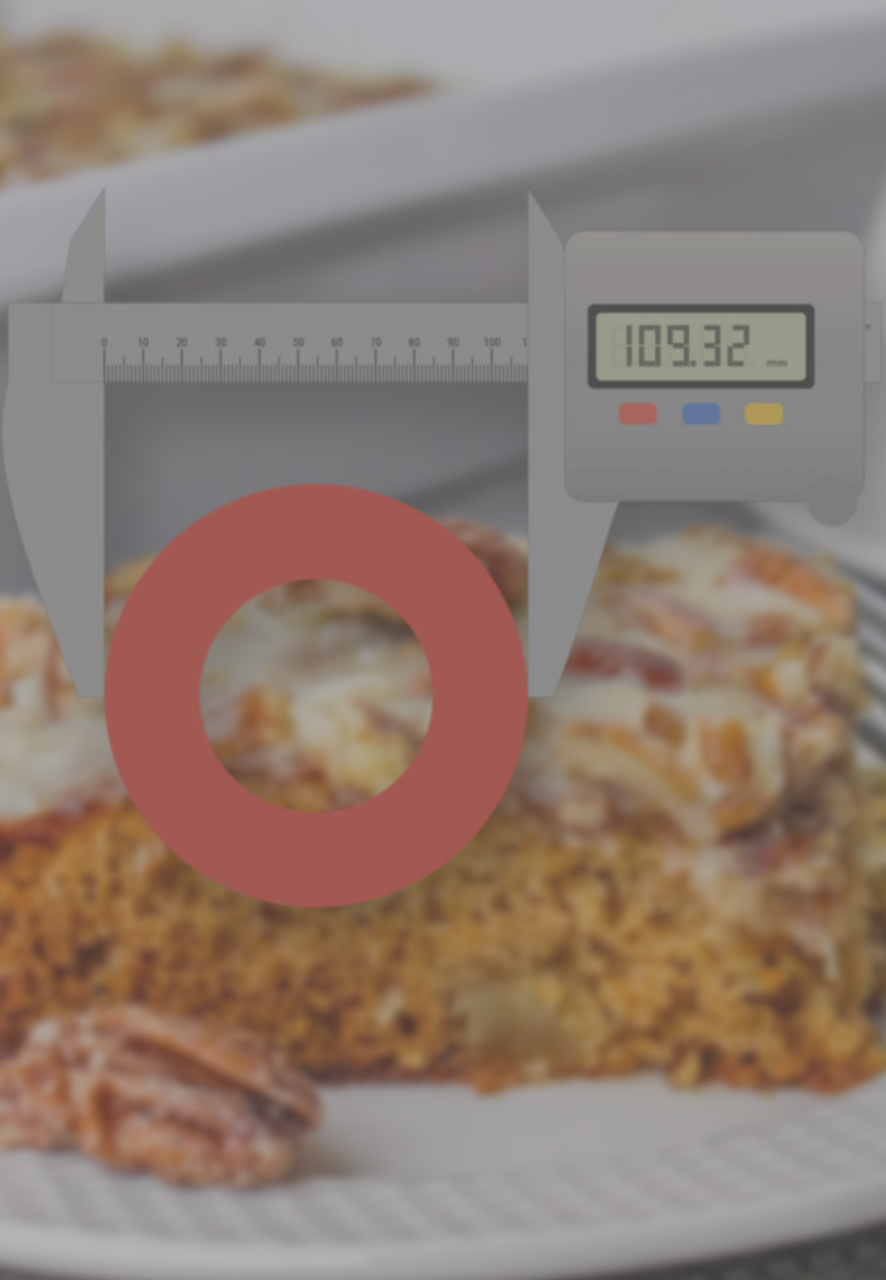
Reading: 109.32
